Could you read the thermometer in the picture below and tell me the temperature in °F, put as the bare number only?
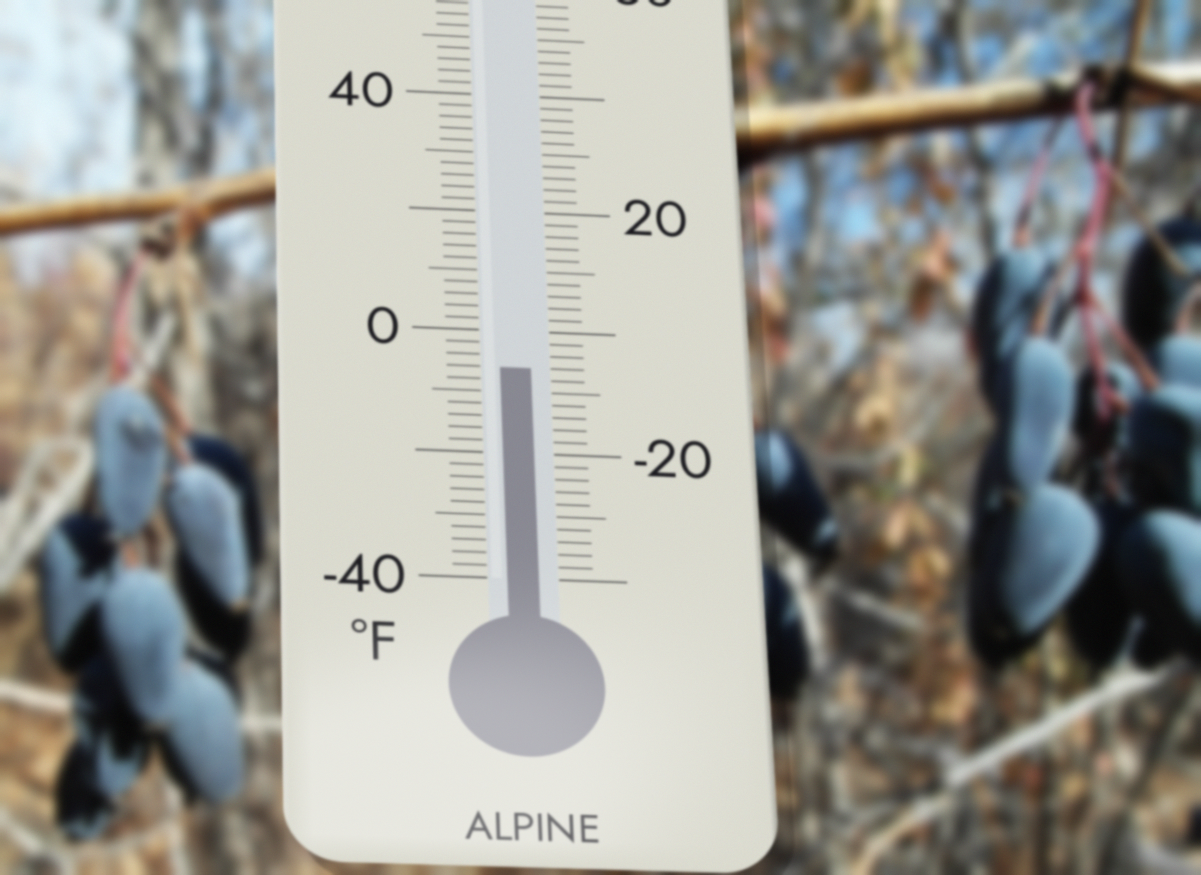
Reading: -6
